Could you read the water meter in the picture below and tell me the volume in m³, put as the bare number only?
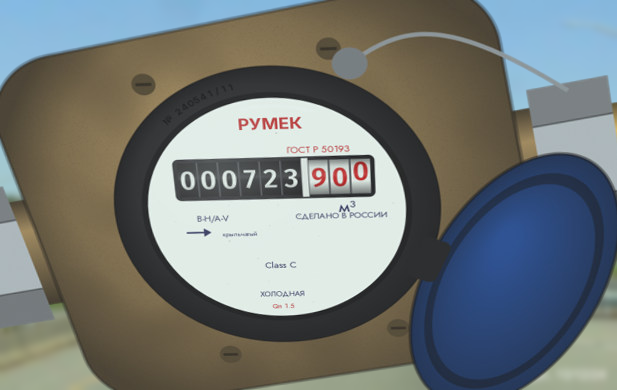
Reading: 723.900
